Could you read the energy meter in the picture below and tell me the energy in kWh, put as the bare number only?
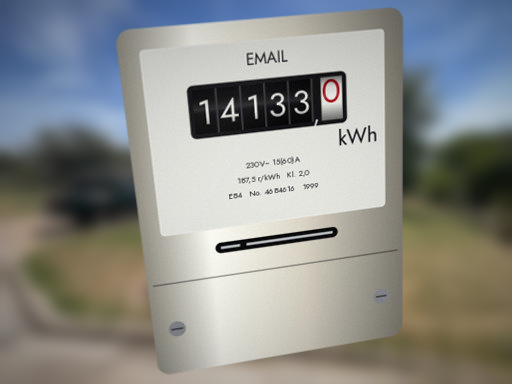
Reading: 14133.0
